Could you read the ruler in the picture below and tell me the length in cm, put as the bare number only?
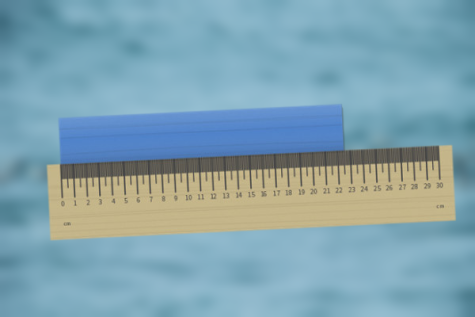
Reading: 22.5
